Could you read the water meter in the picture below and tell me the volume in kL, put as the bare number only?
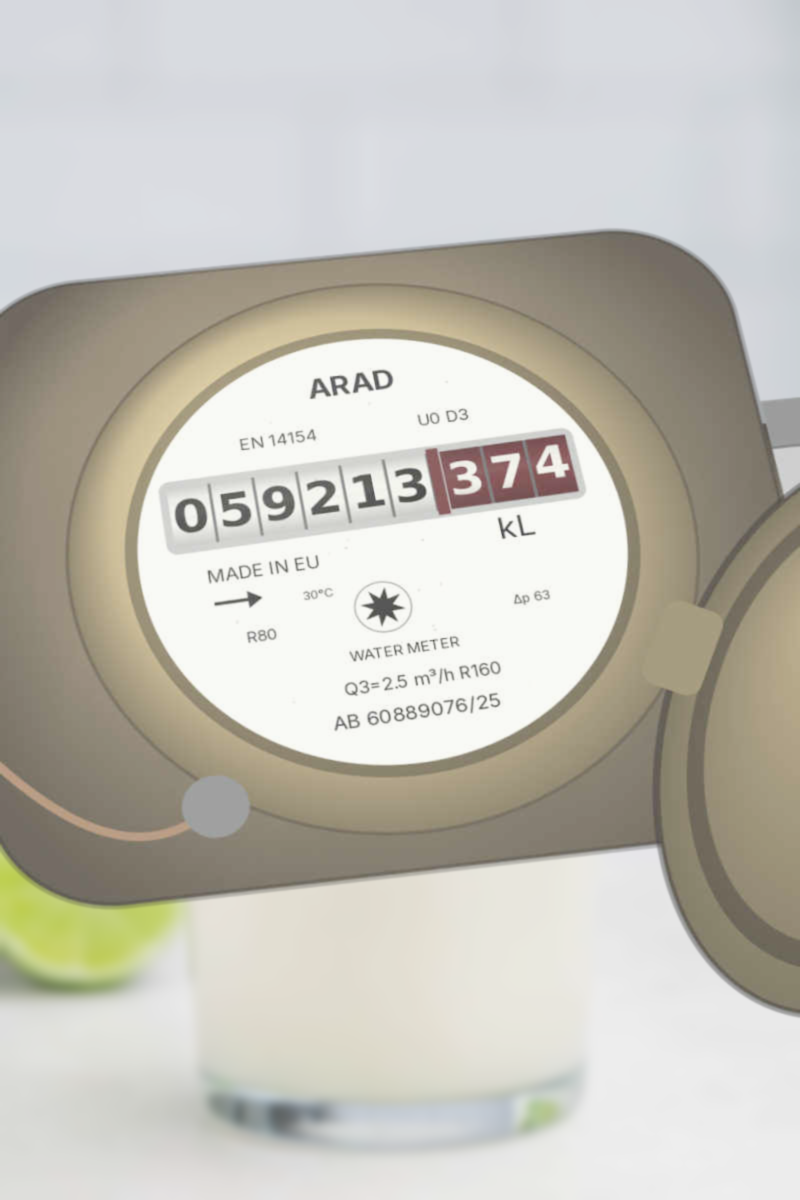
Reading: 59213.374
